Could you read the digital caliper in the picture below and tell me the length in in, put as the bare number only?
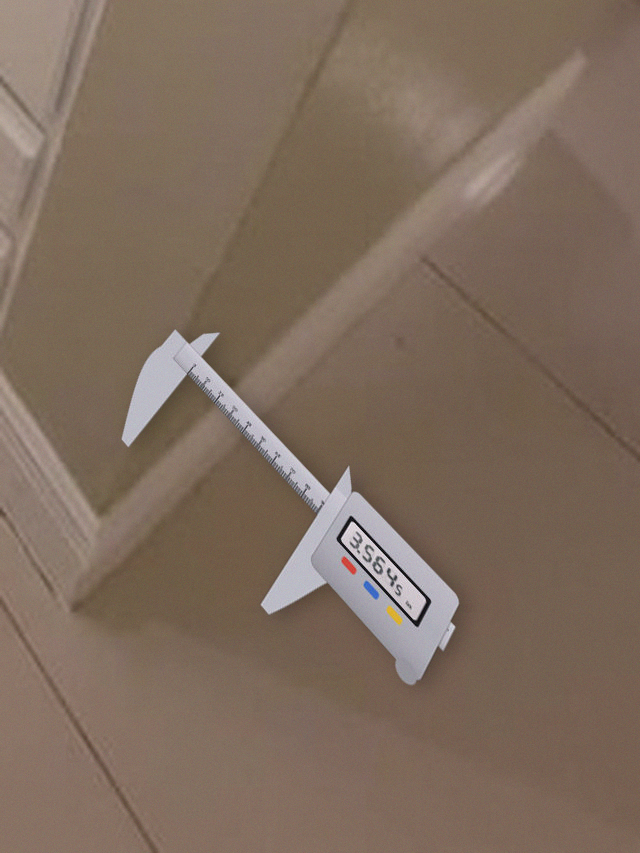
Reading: 3.5645
